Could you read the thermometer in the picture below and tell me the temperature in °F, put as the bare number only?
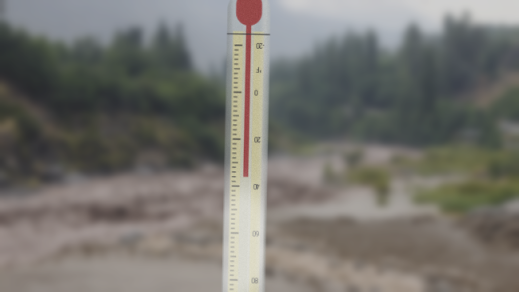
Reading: 36
